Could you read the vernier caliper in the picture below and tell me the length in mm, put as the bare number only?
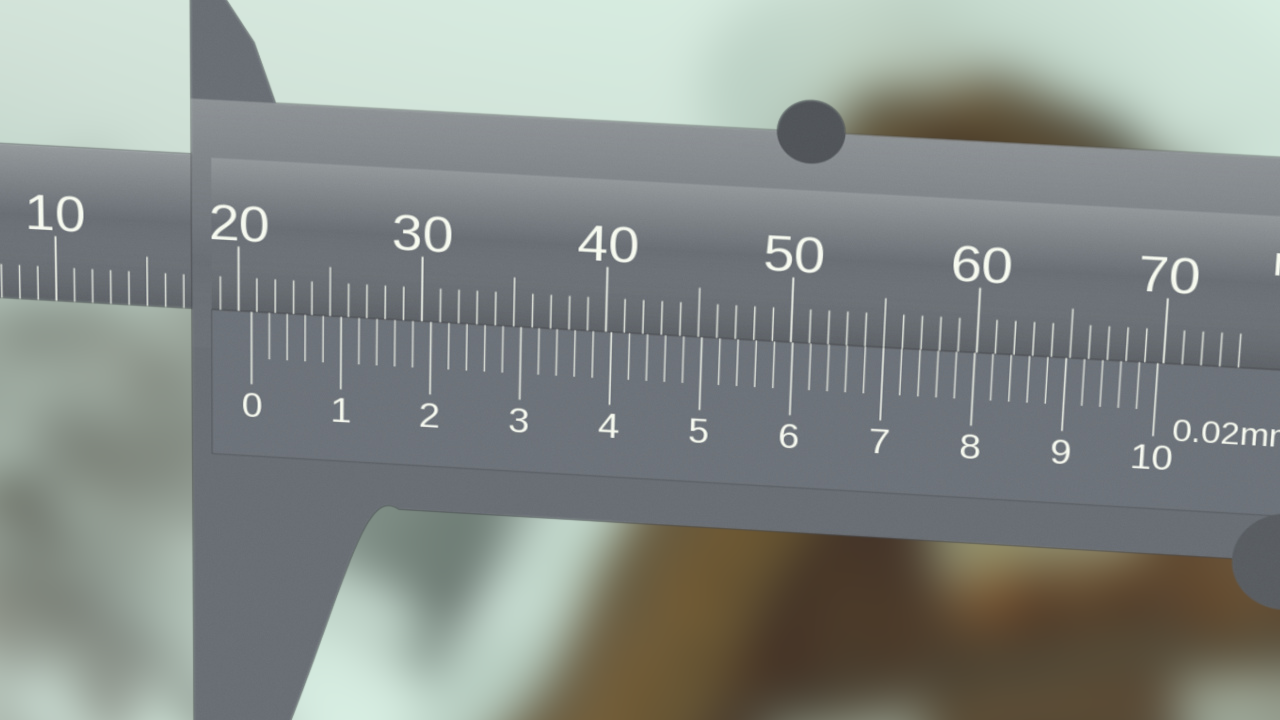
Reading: 20.7
